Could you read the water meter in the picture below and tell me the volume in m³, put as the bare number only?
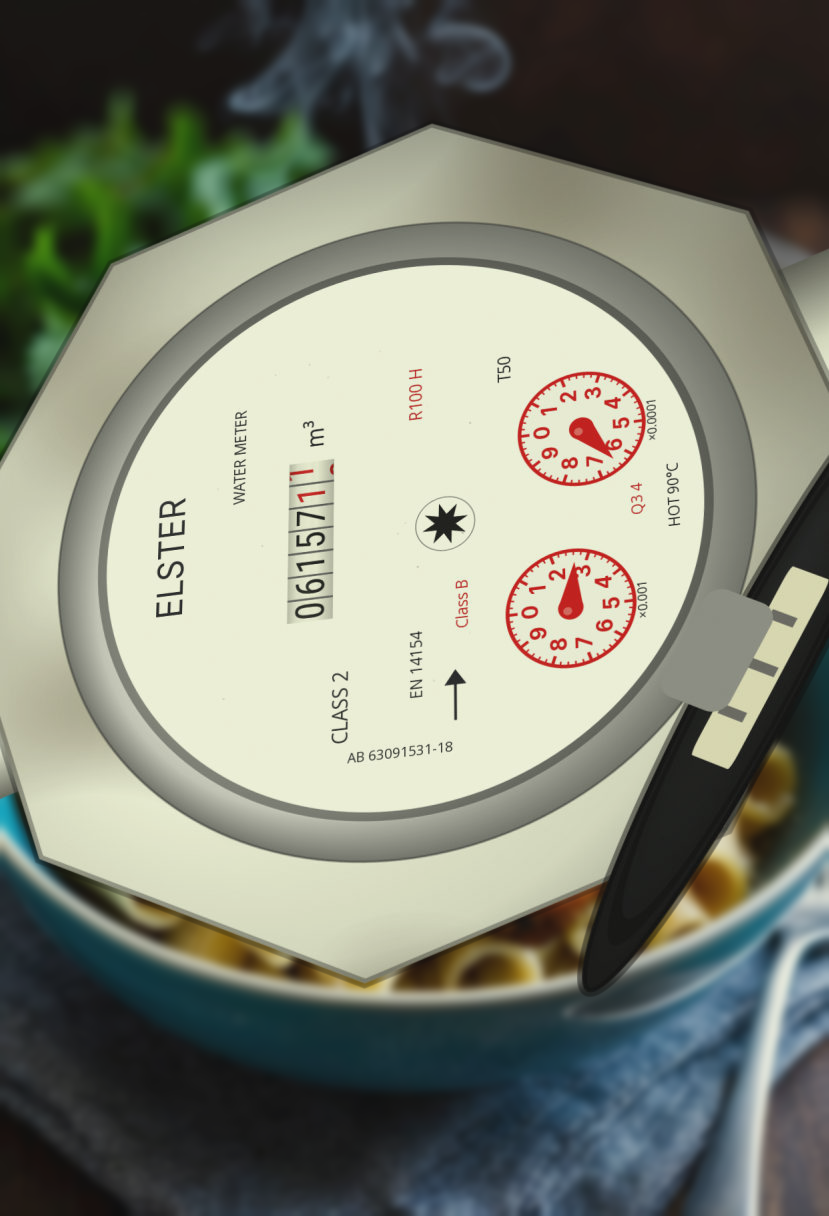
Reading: 6157.1126
